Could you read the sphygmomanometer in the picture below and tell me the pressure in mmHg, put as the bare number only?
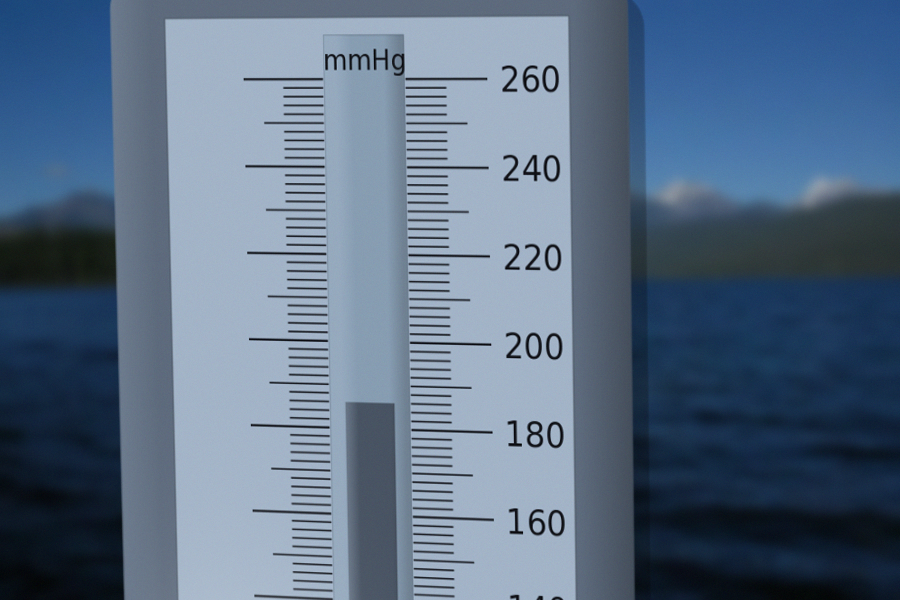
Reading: 186
